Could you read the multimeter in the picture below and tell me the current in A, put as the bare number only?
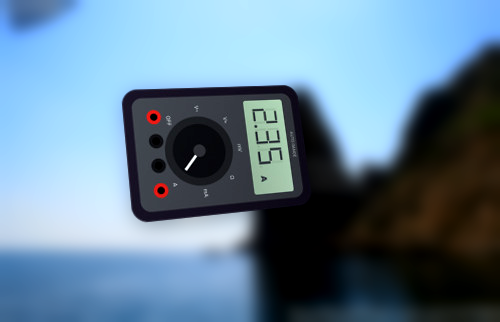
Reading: 2.35
